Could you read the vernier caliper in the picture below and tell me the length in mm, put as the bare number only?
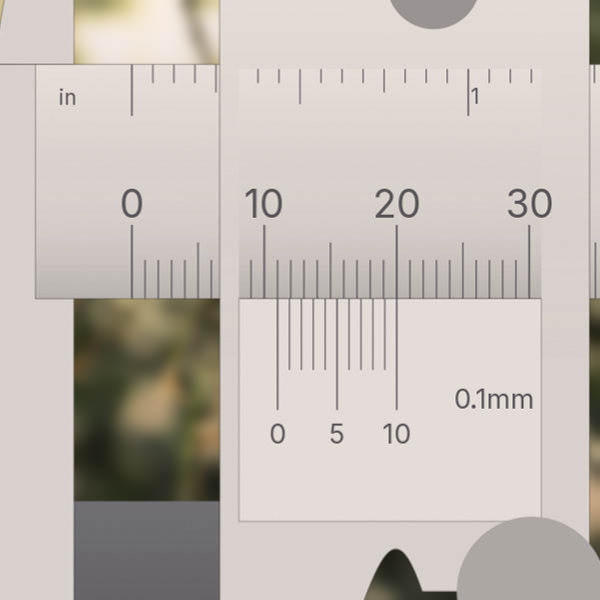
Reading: 11.0
